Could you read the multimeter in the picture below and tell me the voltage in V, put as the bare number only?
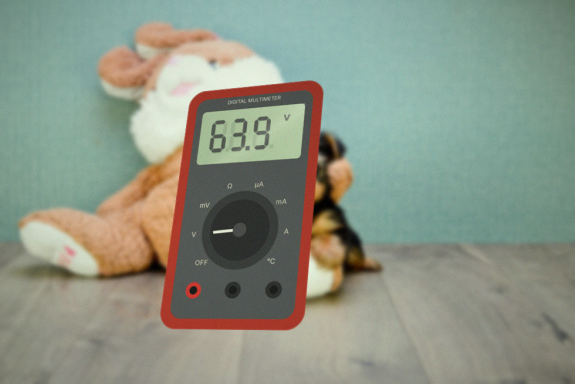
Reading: 63.9
